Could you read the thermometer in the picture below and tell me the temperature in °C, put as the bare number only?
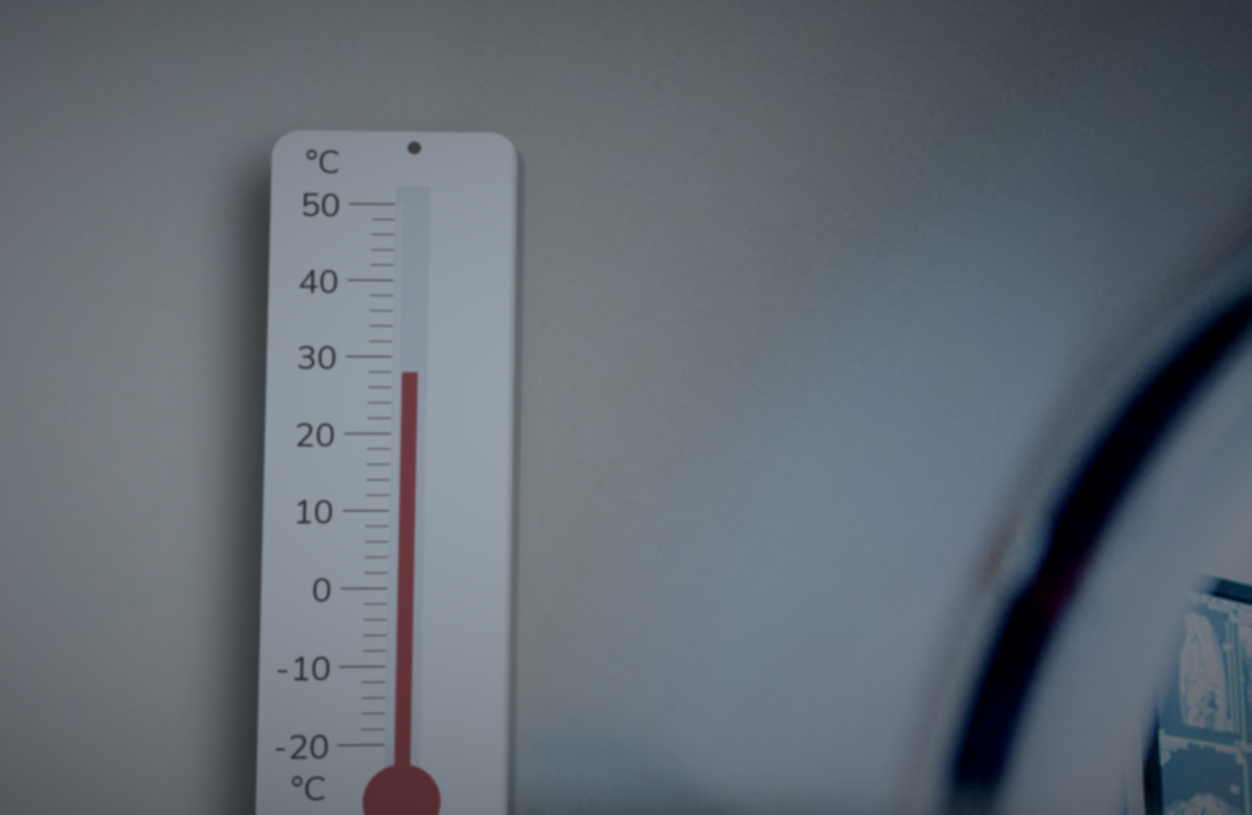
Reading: 28
